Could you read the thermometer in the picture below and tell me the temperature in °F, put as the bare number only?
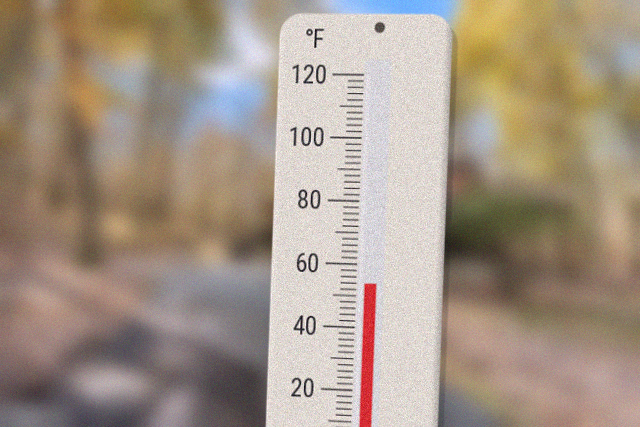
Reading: 54
